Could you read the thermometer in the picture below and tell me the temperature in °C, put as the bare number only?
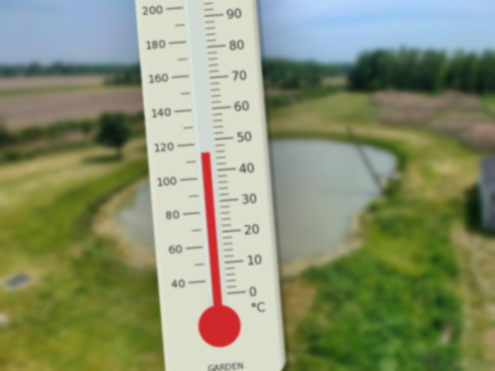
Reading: 46
